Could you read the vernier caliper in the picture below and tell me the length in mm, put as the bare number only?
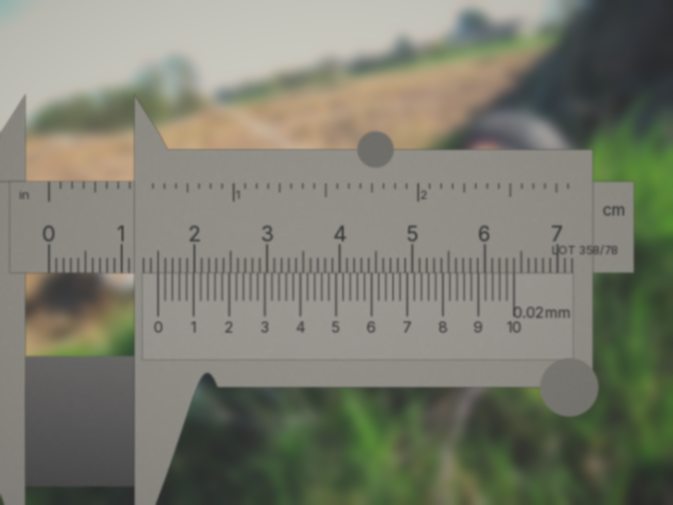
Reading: 15.0
